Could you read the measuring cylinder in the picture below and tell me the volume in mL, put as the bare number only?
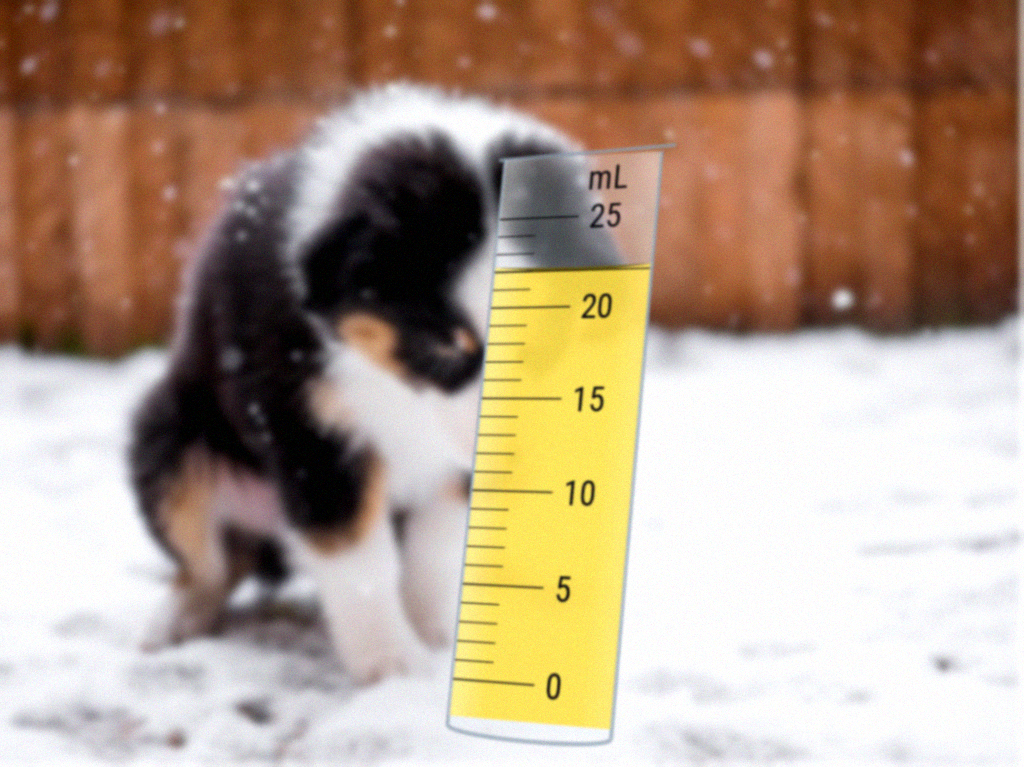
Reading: 22
